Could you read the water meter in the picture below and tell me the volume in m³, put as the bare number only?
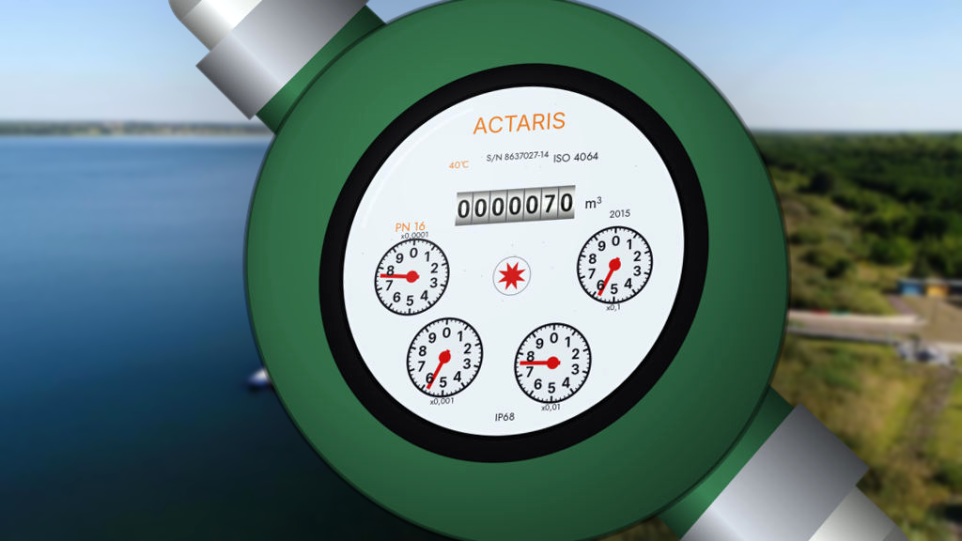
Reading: 70.5757
